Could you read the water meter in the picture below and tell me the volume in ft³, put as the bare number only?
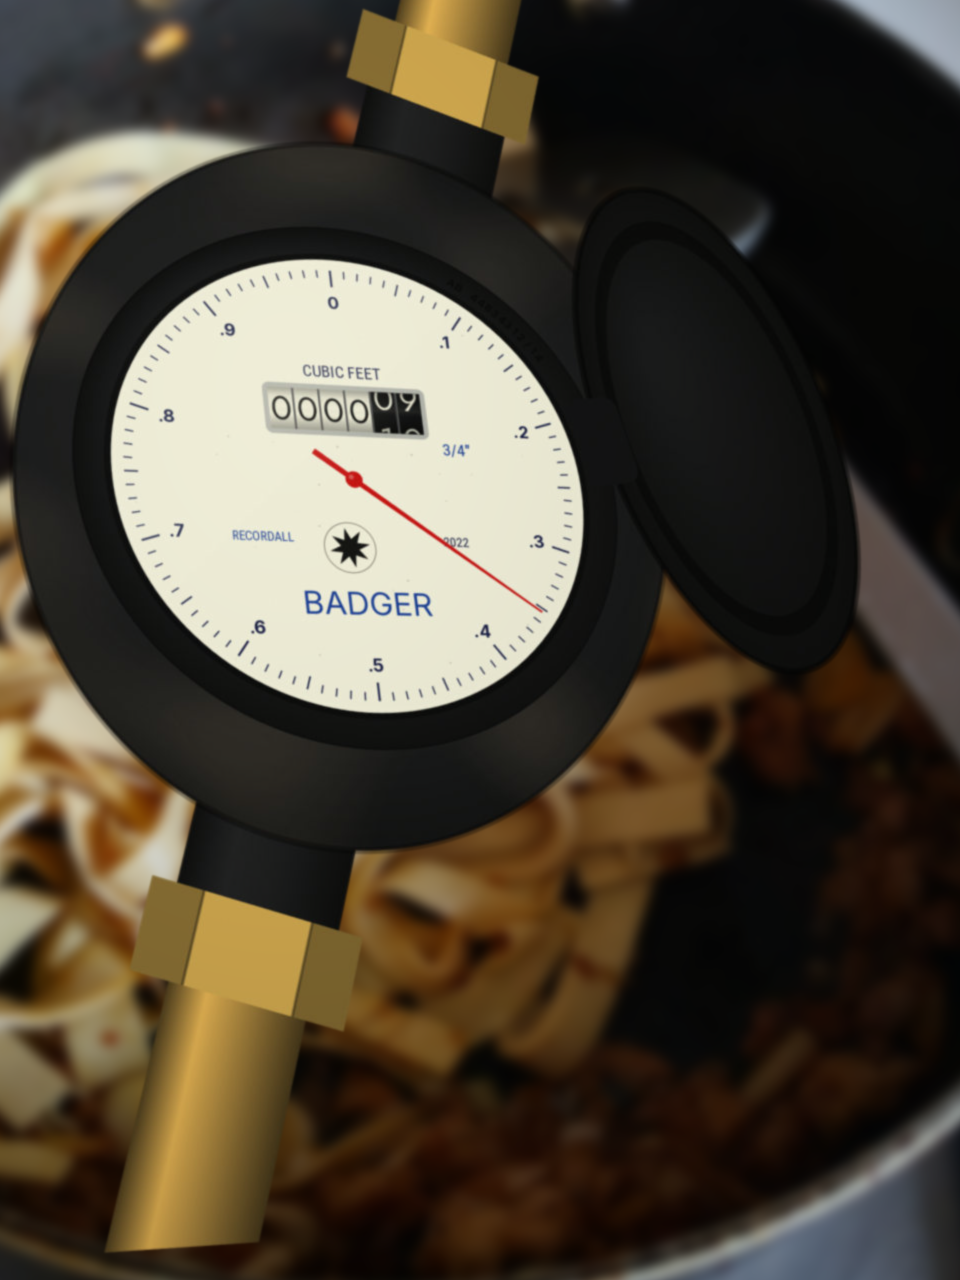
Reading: 9.35
